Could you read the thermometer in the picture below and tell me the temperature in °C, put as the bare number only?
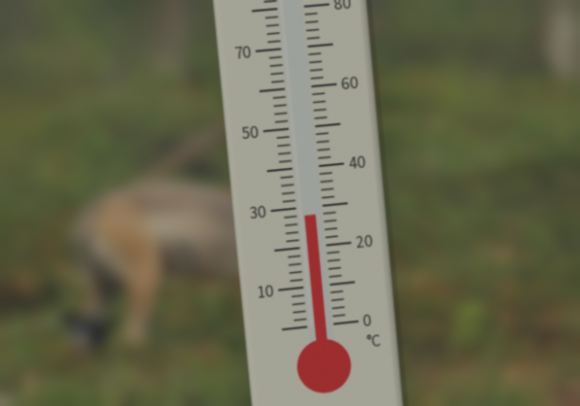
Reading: 28
